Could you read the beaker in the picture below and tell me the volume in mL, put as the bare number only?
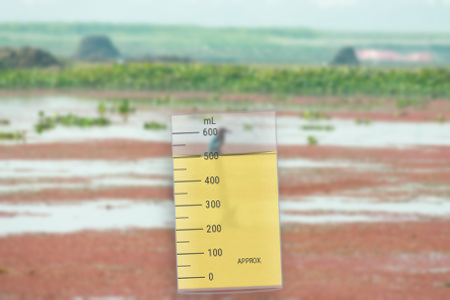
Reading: 500
